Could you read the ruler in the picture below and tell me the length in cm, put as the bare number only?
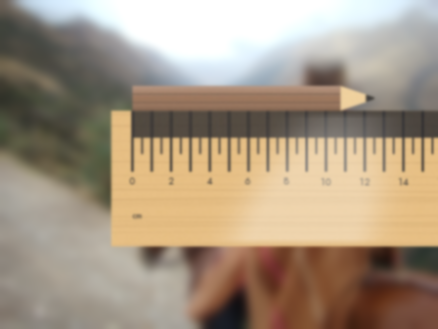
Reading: 12.5
